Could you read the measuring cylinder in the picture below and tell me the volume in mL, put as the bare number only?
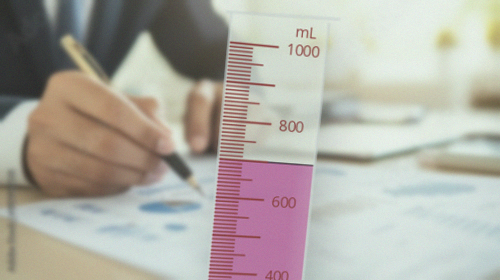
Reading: 700
